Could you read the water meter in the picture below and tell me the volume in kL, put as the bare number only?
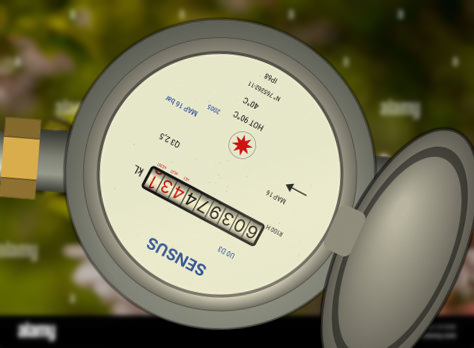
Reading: 603974.431
